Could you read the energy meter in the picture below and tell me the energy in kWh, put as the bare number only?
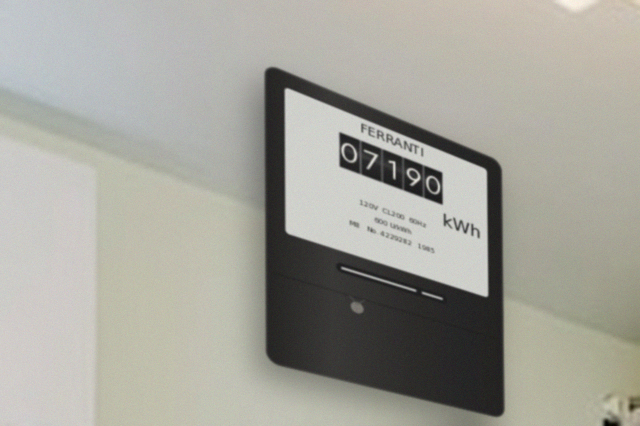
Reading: 7190
